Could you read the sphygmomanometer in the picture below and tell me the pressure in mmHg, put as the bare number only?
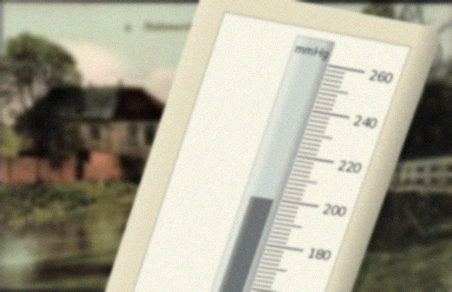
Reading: 200
